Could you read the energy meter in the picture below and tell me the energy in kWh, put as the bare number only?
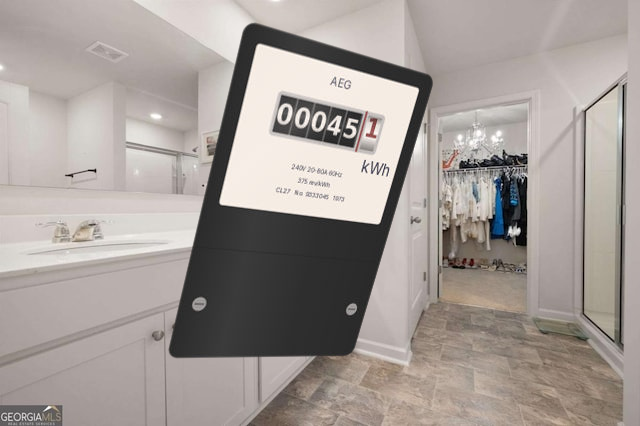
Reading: 45.1
